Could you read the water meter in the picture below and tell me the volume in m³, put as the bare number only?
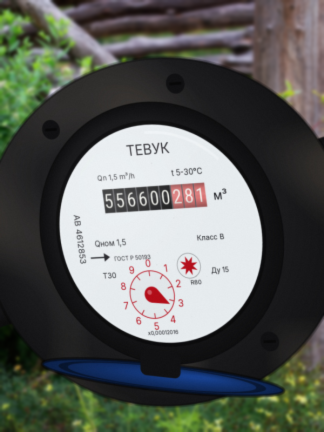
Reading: 556600.2813
